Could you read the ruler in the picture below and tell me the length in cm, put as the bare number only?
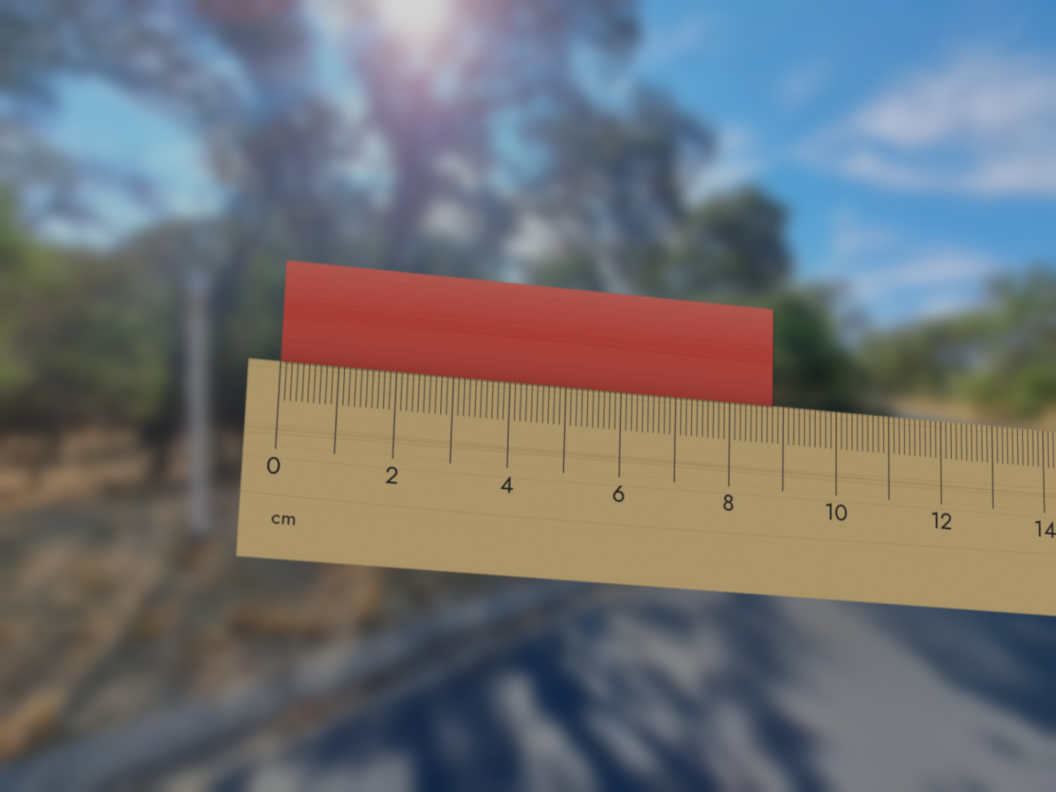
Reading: 8.8
